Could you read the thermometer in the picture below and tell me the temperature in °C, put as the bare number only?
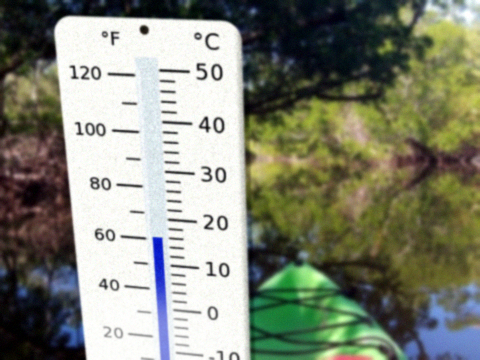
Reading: 16
